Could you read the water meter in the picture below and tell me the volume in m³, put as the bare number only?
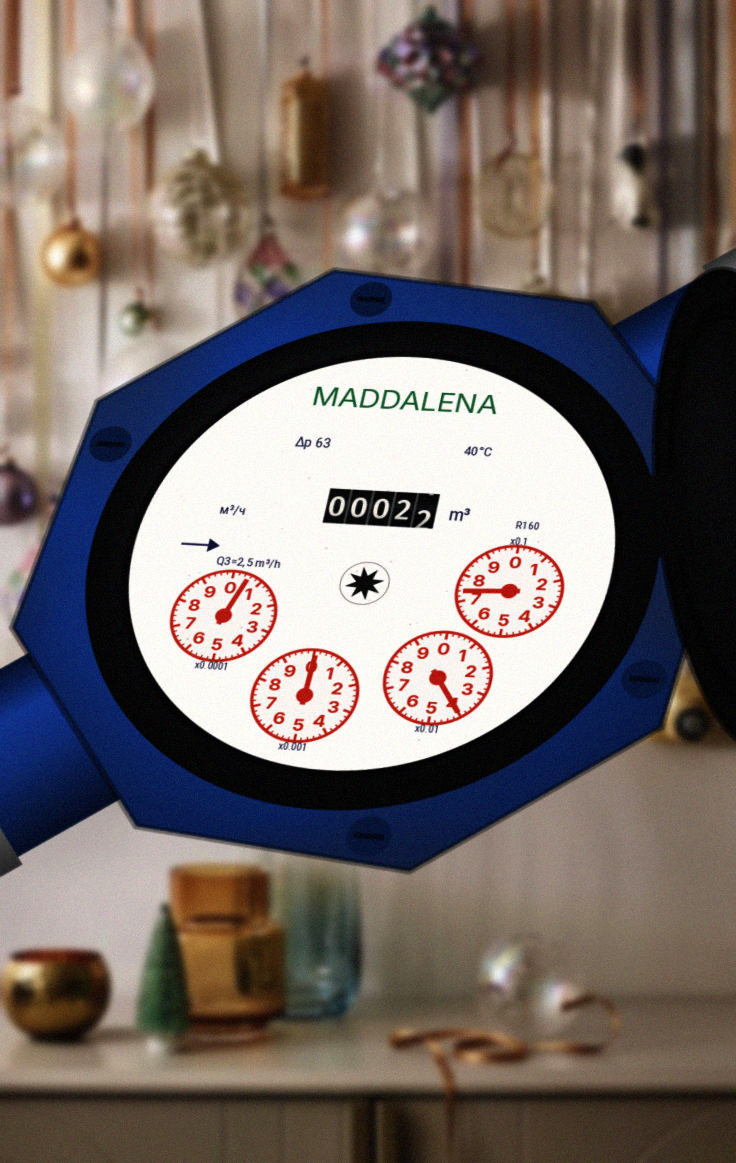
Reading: 21.7400
